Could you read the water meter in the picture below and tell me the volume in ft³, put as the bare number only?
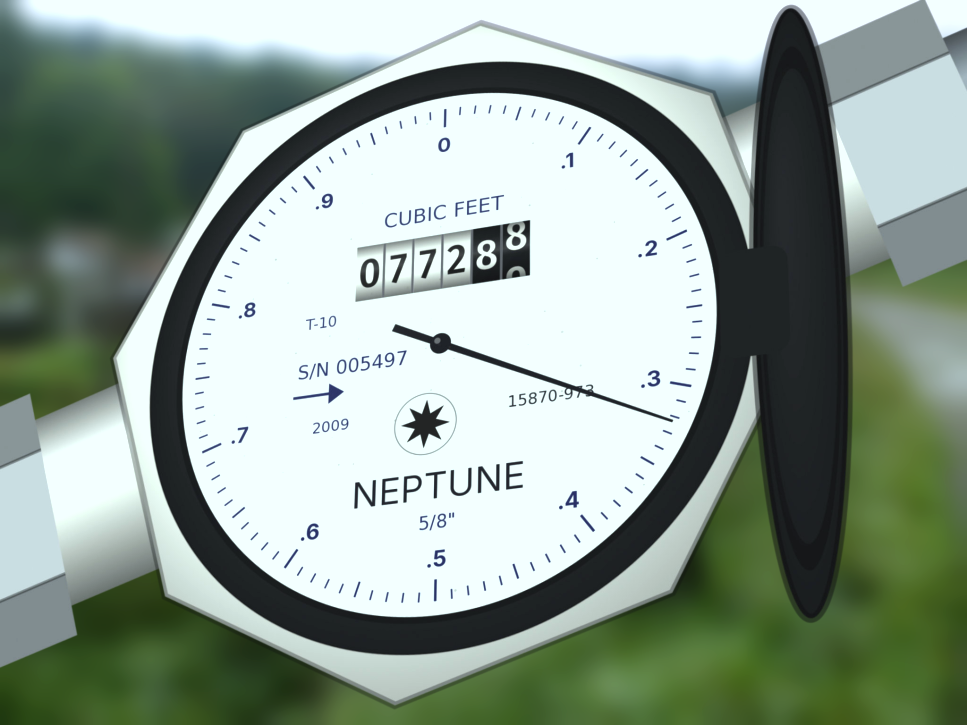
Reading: 77288.32
